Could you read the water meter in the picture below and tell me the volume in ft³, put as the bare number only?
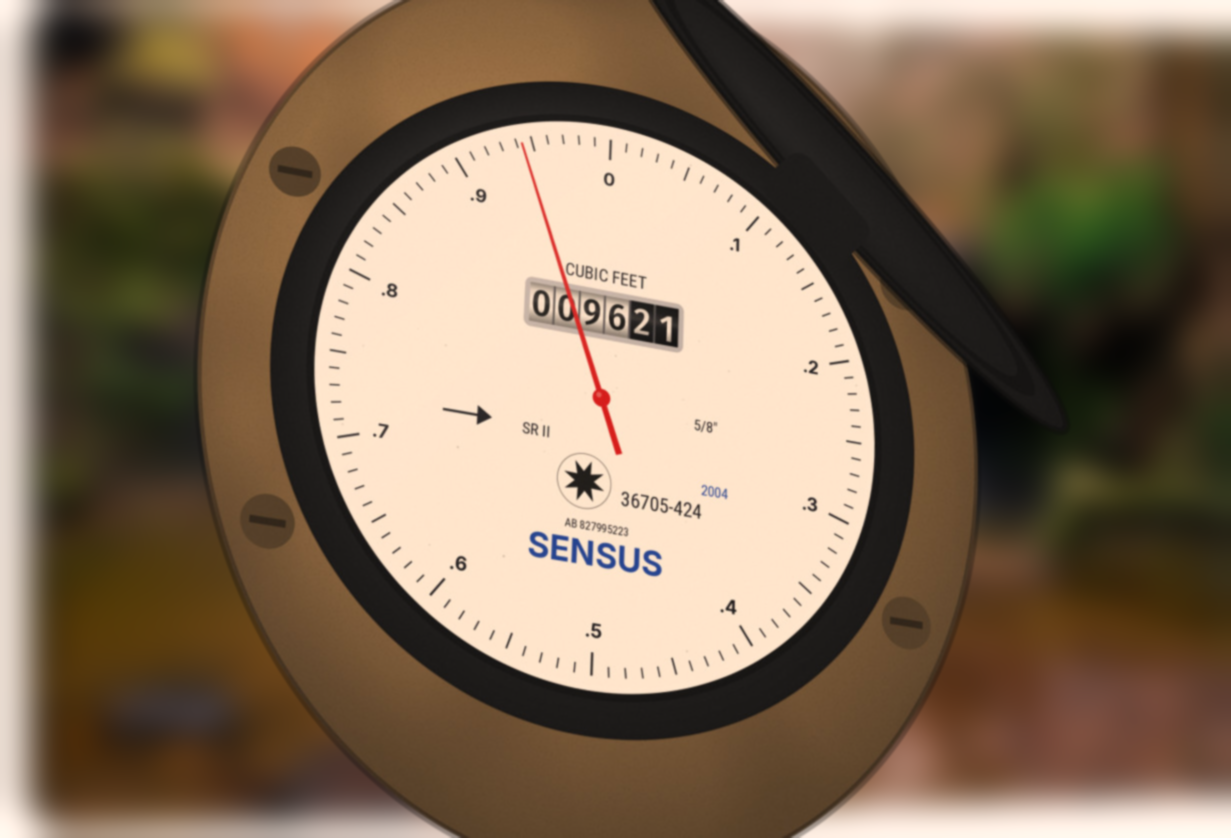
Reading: 9620.94
